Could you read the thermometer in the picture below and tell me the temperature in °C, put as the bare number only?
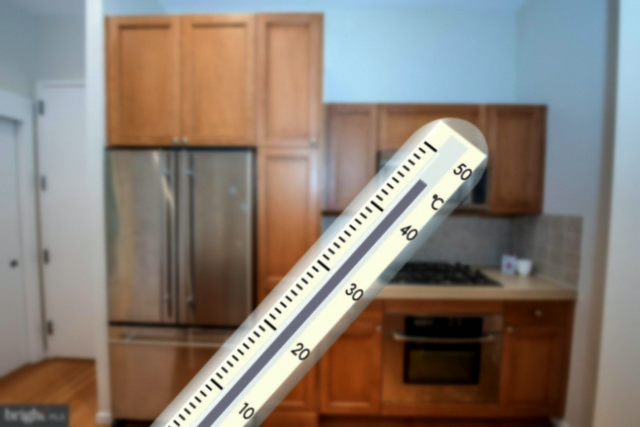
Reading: 46
